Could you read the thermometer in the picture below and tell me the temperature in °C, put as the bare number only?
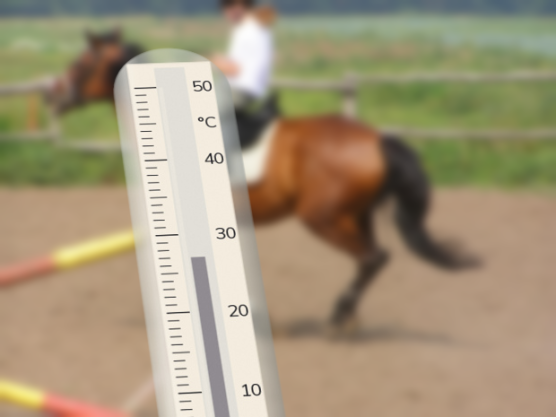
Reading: 27
